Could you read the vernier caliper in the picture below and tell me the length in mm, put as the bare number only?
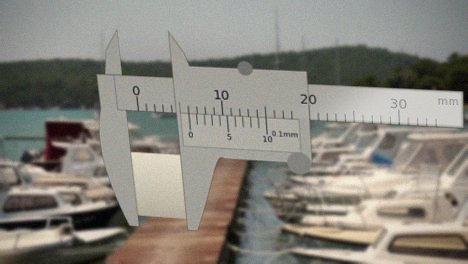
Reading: 6.0
